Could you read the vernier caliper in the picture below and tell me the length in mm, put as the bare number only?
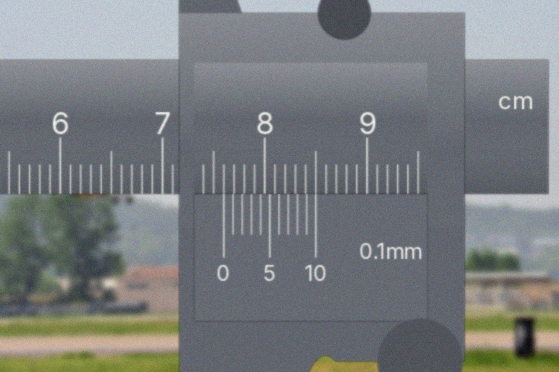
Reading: 76.0
